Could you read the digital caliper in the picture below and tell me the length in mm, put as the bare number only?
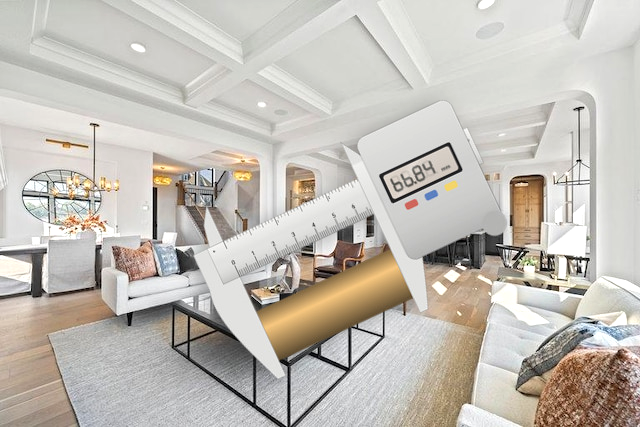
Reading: 66.84
